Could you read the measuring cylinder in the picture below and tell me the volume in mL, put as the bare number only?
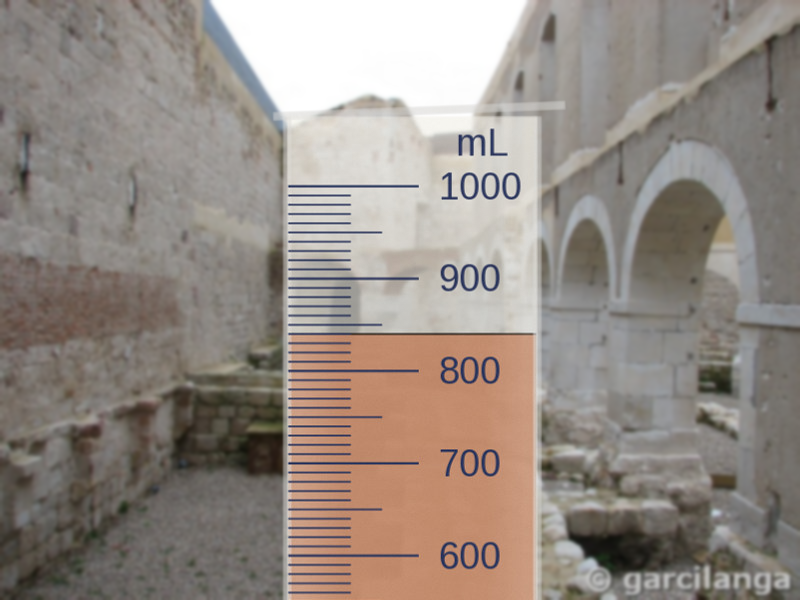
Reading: 840
